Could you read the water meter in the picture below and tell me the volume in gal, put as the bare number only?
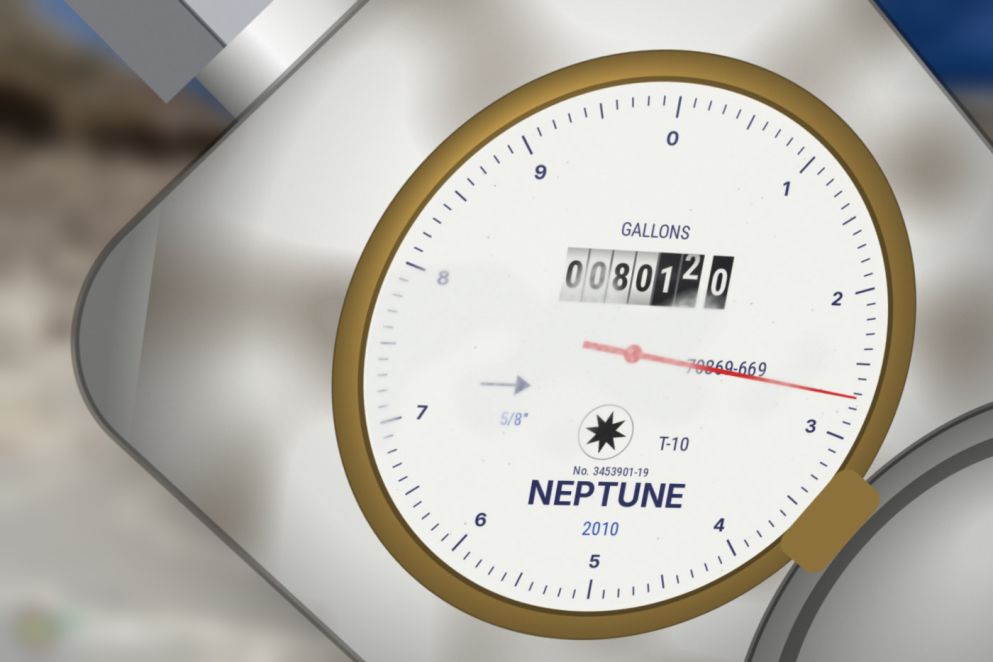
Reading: 80122.7
